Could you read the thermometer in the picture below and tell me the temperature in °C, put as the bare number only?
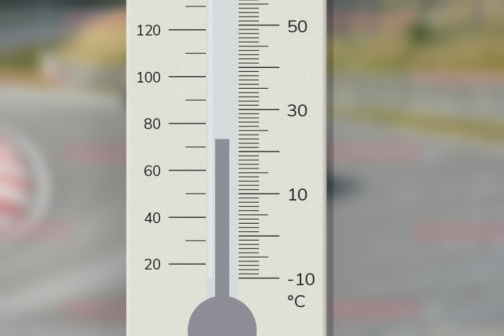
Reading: 23
